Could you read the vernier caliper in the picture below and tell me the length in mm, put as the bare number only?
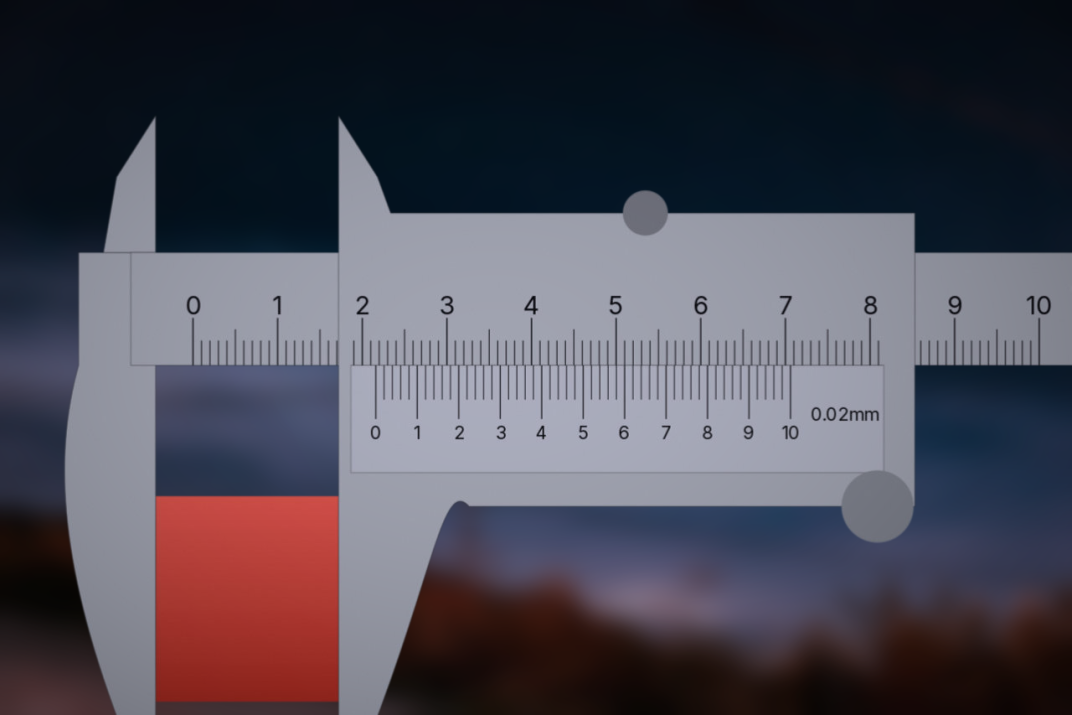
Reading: 21.6
